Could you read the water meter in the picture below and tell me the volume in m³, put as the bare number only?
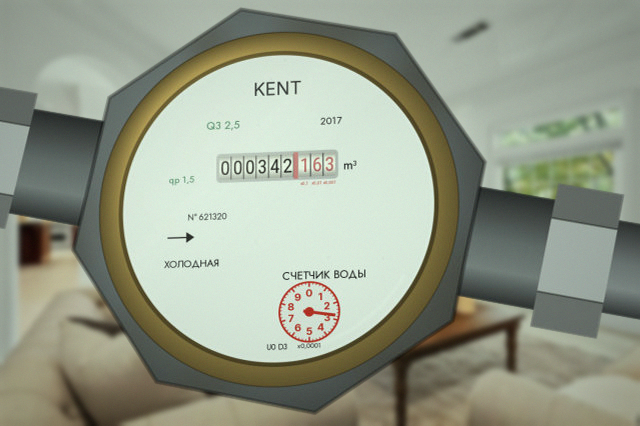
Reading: 342.1632
